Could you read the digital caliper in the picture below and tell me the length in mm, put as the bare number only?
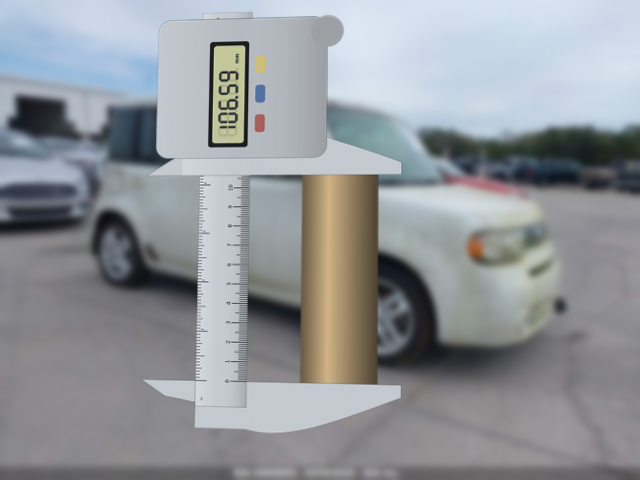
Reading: 106.59
